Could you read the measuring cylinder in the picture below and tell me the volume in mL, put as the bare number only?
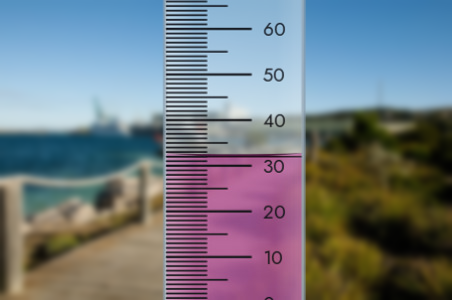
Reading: 32
